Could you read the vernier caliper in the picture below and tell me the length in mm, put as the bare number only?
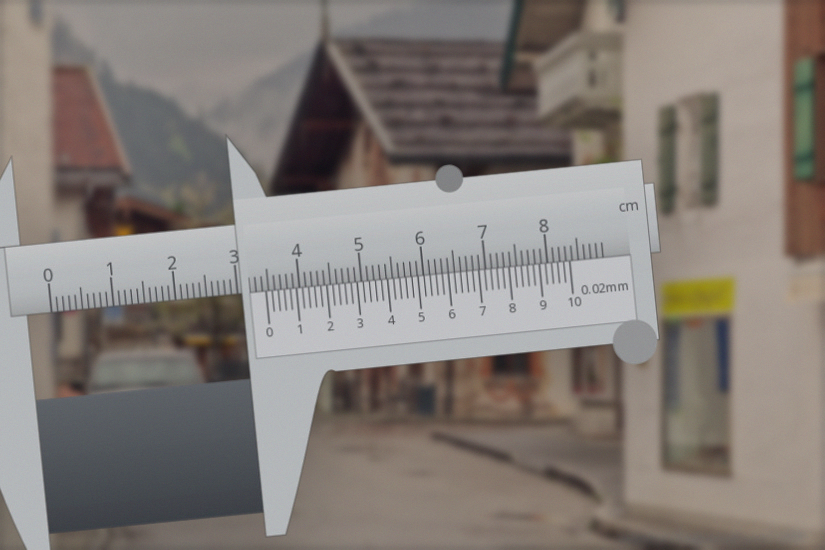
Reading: 34.6
